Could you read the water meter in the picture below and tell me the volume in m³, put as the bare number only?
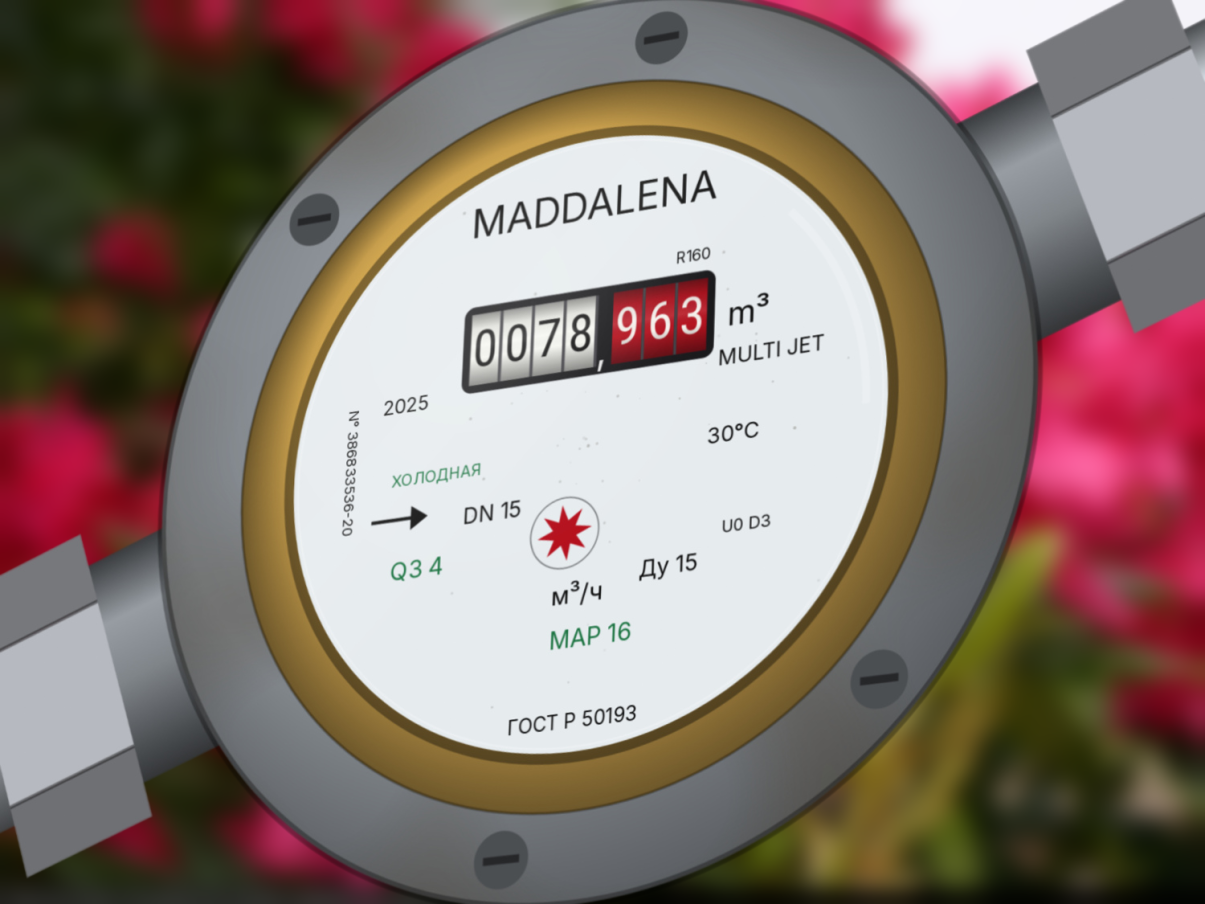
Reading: 78.963
